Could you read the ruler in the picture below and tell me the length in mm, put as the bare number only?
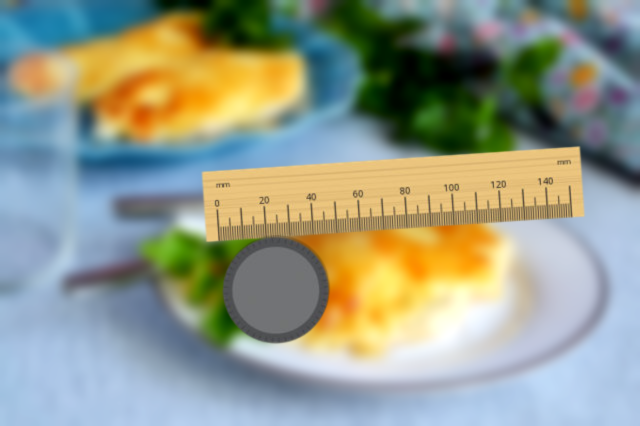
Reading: 45
